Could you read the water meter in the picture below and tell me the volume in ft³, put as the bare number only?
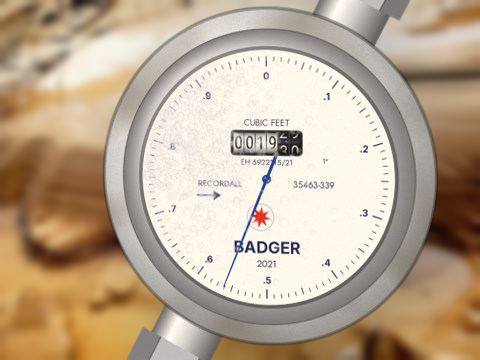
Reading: 1929.56
